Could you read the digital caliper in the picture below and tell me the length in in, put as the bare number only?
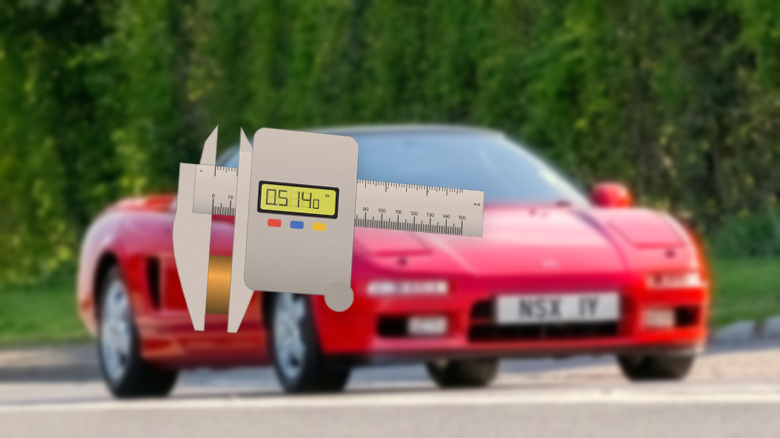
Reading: 0.5140
